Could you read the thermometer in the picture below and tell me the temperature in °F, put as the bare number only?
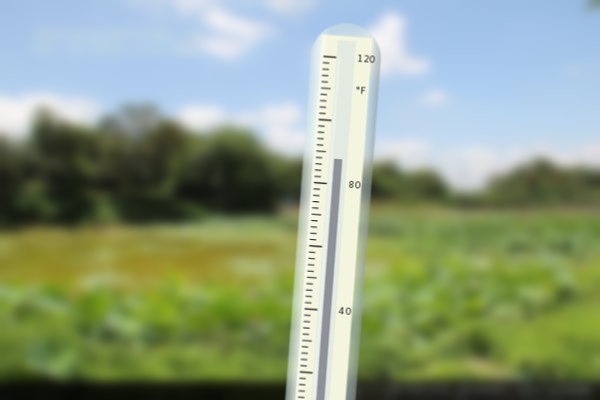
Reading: 88
